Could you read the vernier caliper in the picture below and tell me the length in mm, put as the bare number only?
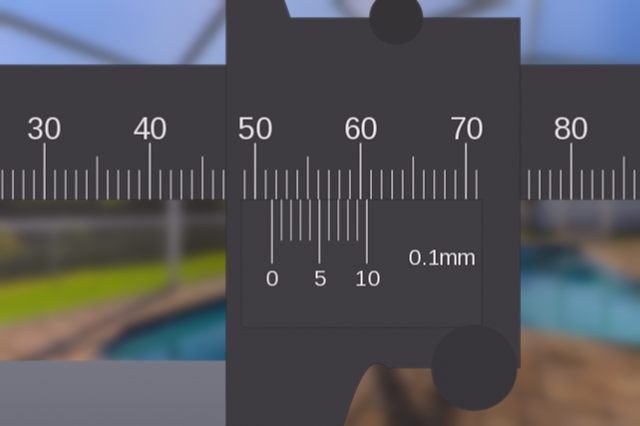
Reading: 51.6
